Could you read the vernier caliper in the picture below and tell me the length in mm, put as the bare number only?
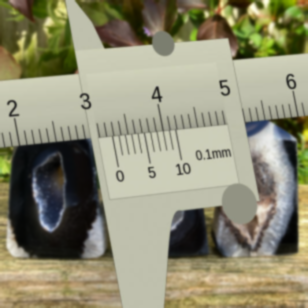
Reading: 32.8
